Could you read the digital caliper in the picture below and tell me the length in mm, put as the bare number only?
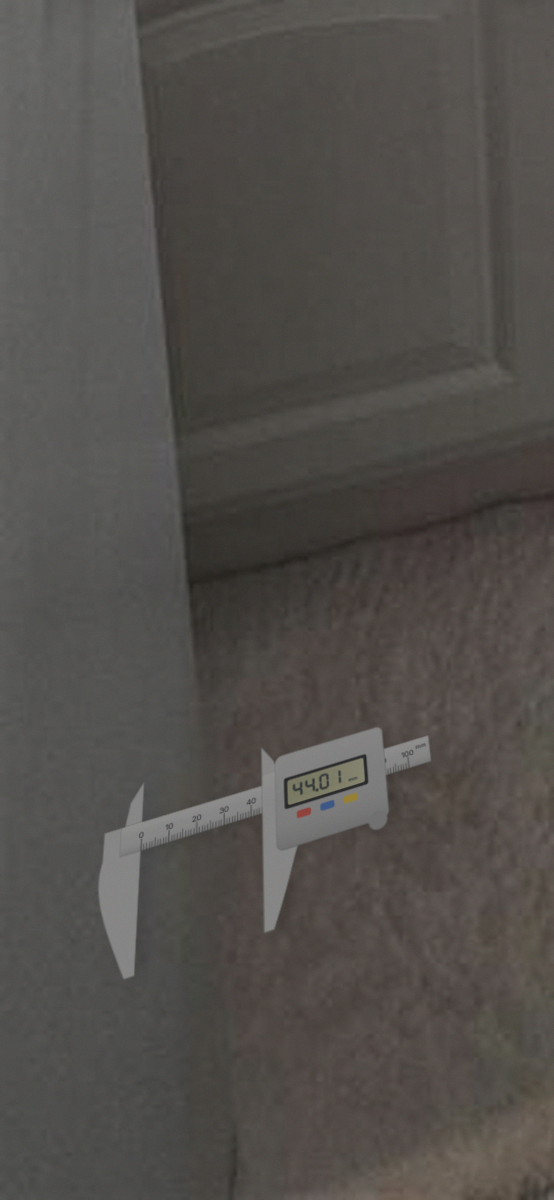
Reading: 44.01
